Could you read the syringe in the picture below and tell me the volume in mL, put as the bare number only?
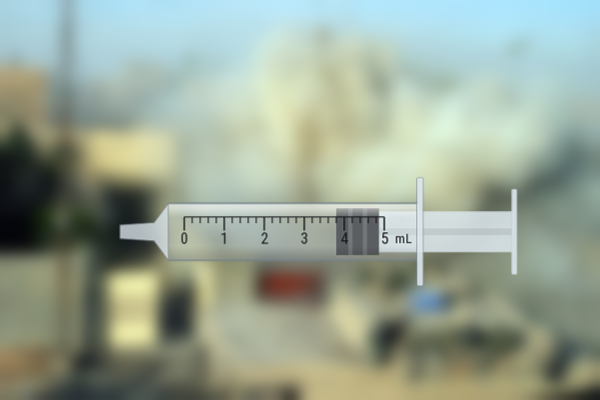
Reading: 3.8
